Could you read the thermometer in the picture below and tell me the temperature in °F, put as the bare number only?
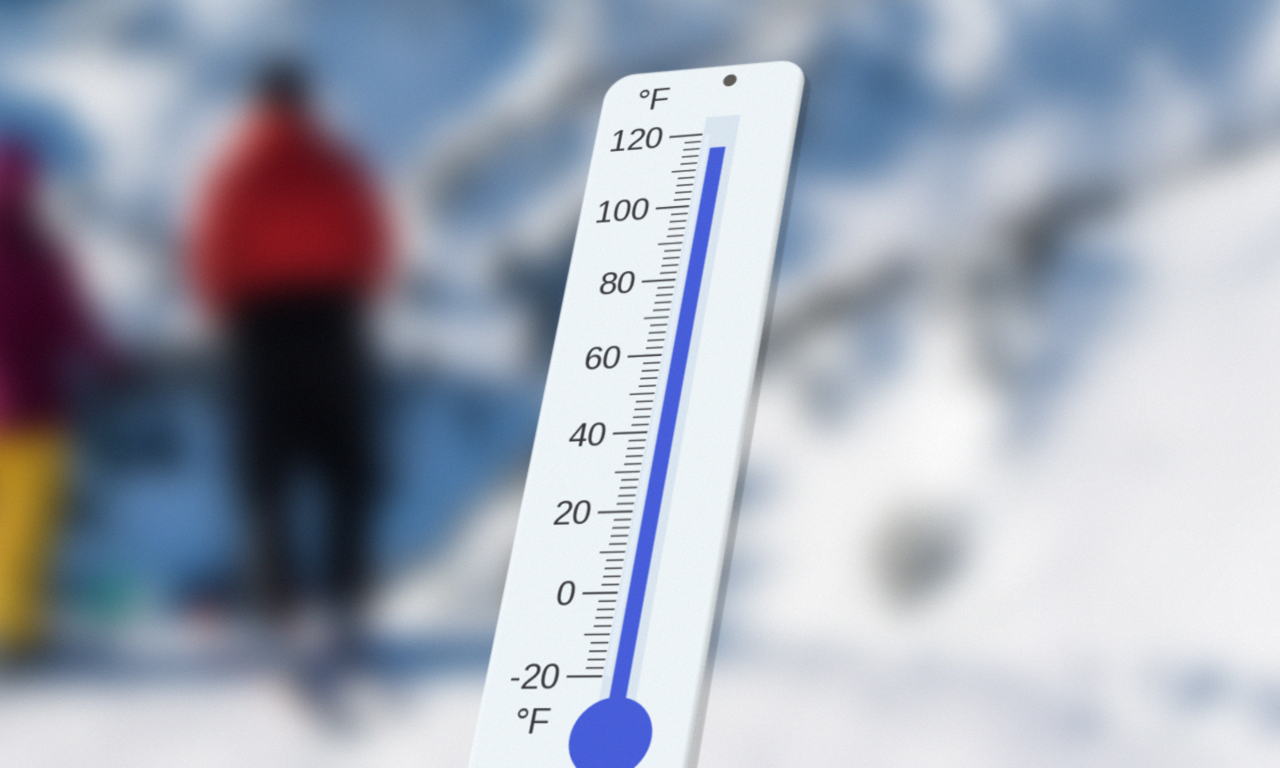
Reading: 116
